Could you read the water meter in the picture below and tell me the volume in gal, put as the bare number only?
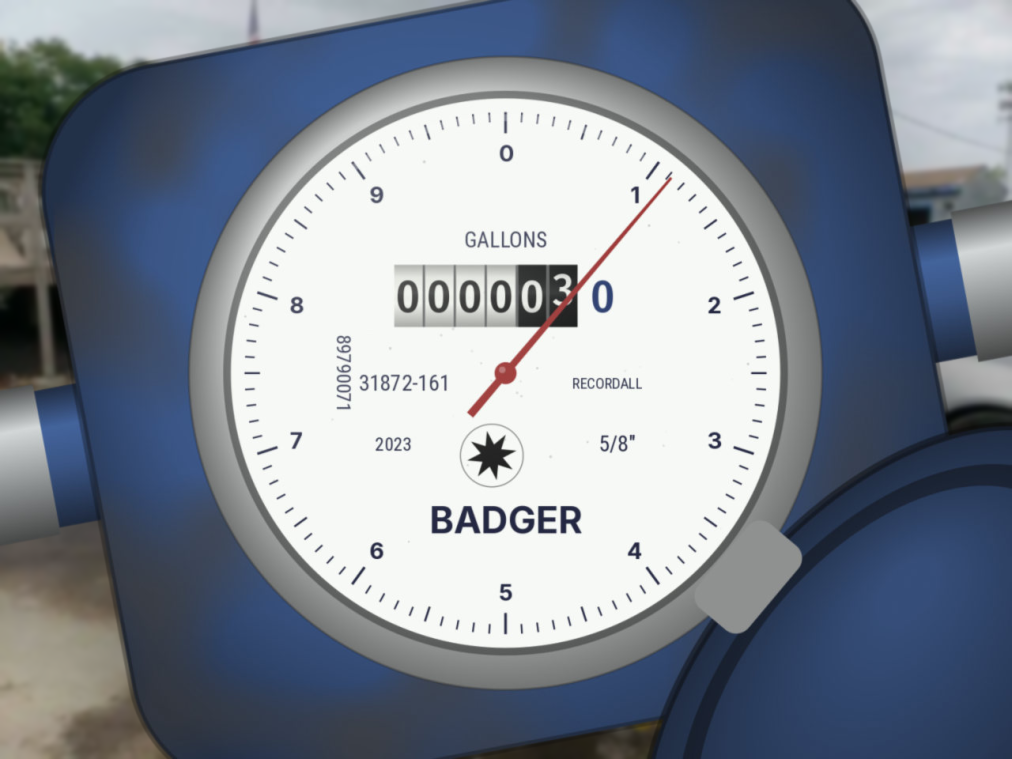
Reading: 31.1
